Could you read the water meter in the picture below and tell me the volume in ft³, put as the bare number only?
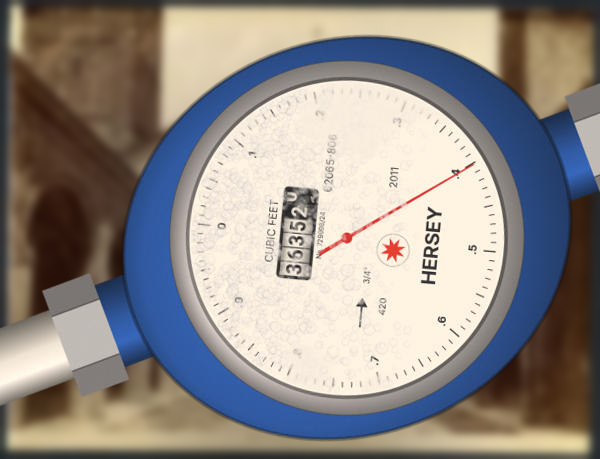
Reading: 363520.40
